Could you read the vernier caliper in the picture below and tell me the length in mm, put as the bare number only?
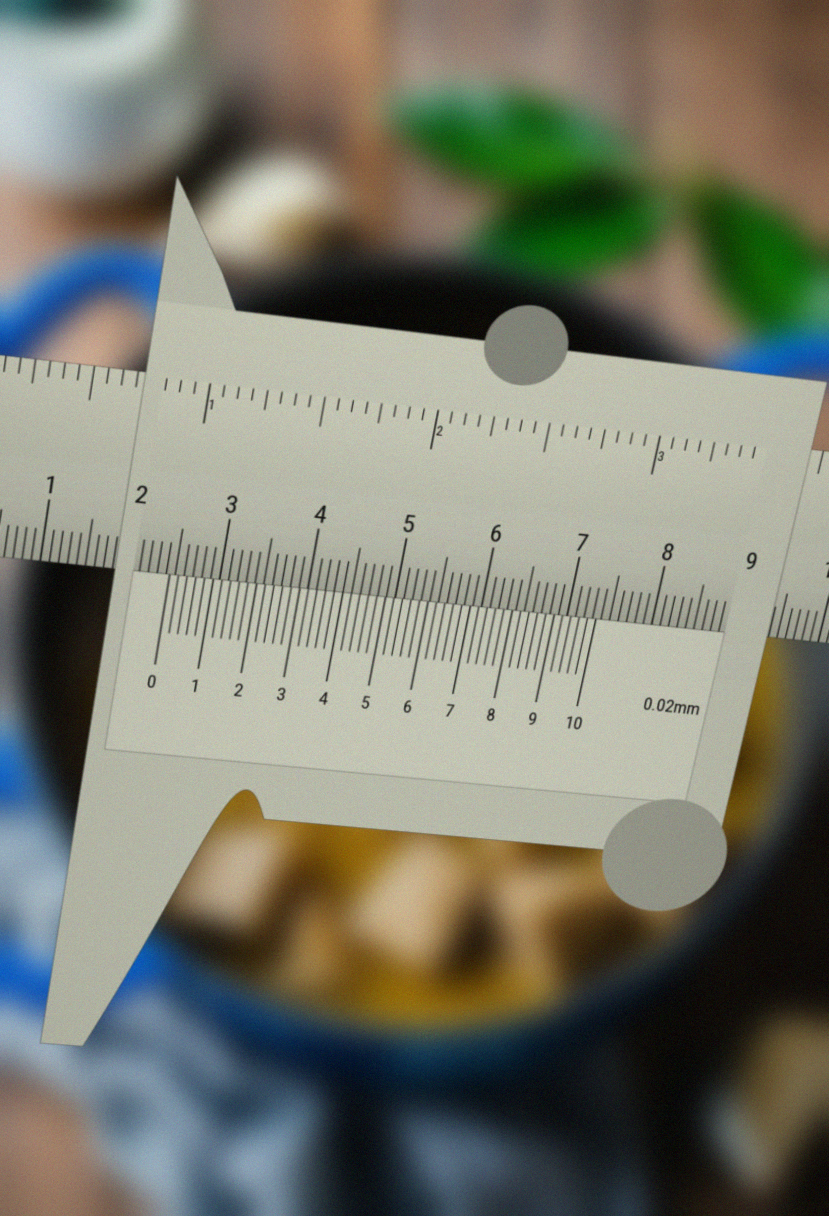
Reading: 24.4
